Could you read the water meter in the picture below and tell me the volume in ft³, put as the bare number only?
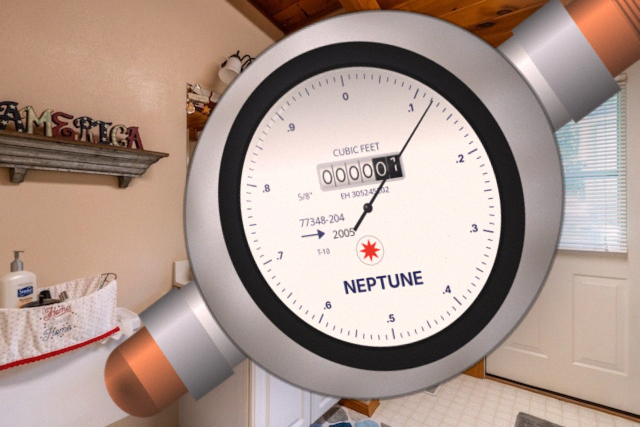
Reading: 1.12
